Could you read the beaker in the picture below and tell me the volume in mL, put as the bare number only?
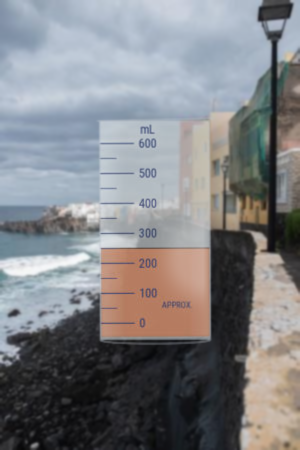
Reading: 250
